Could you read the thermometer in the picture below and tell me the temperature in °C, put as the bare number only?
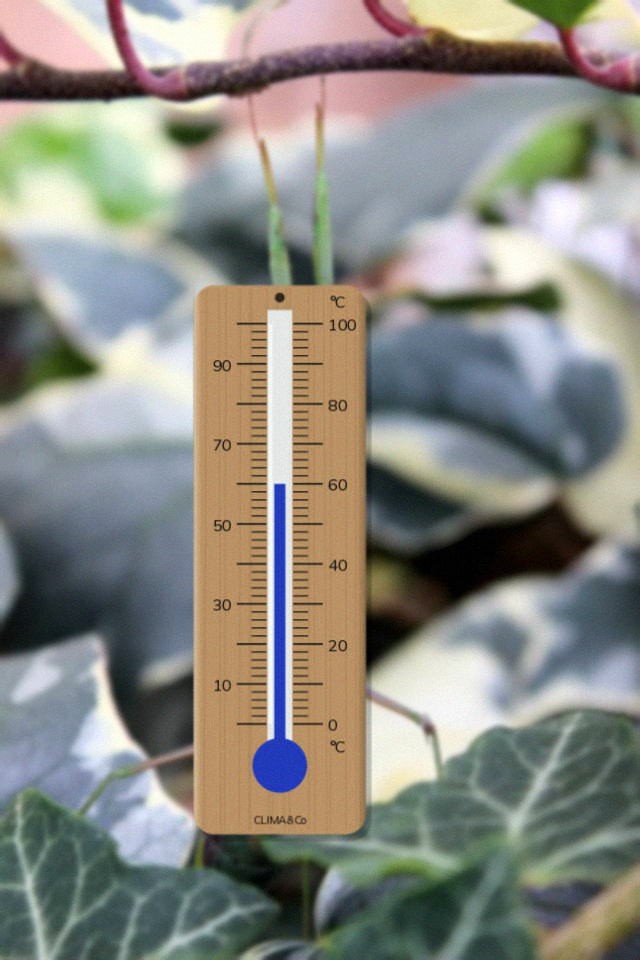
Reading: 60
